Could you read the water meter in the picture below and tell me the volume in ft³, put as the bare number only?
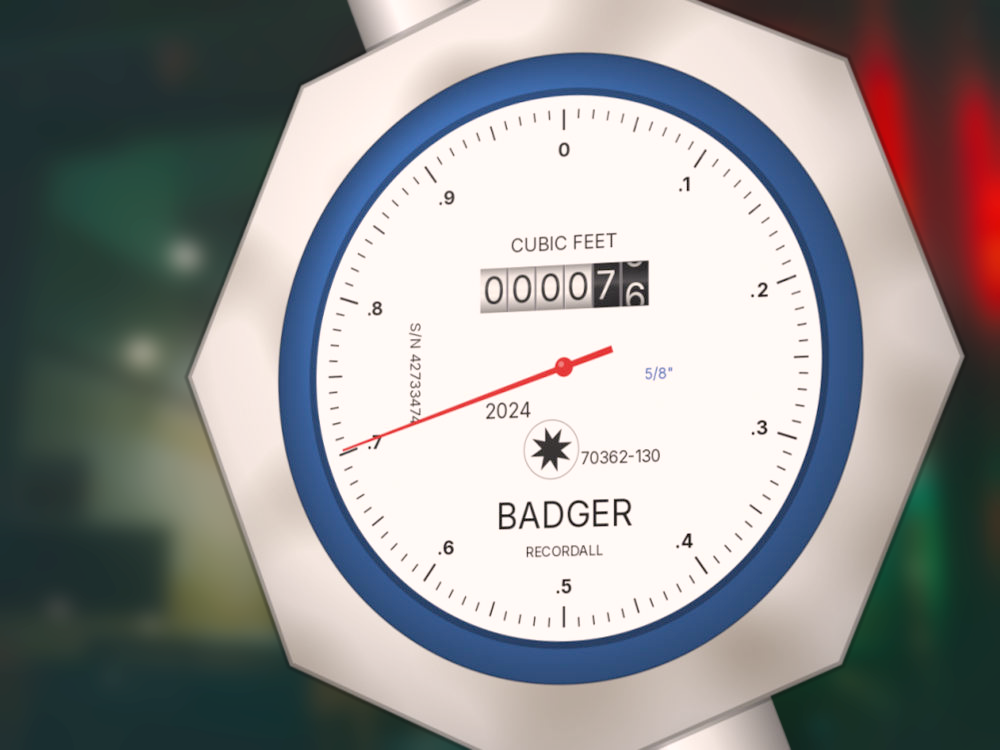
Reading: 75.70
